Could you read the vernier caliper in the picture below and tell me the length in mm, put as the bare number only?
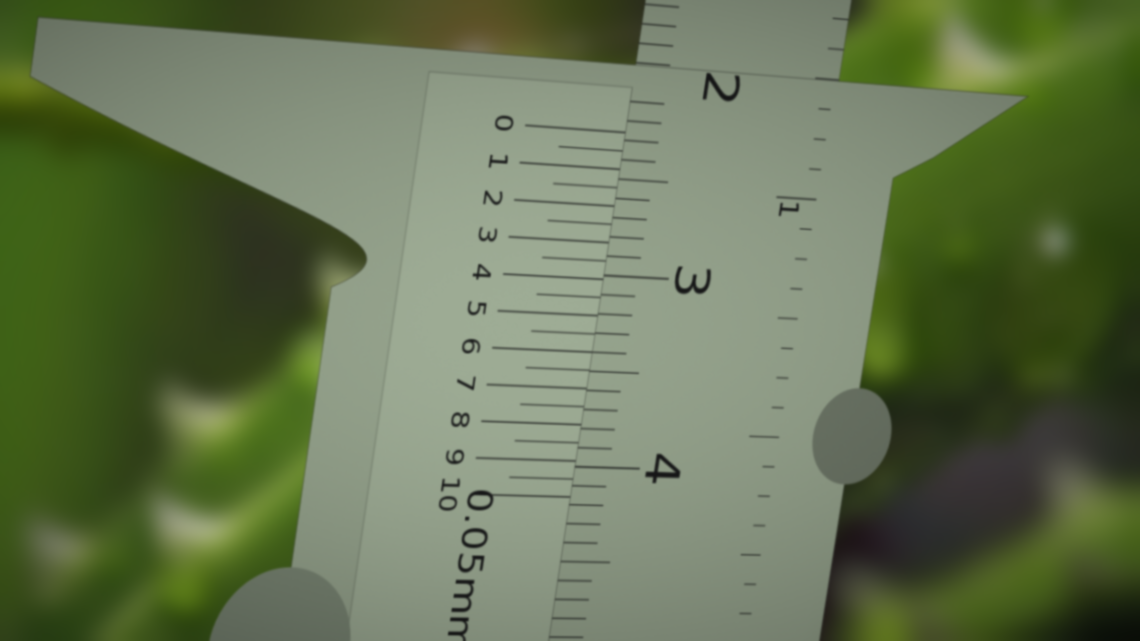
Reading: 22.6
